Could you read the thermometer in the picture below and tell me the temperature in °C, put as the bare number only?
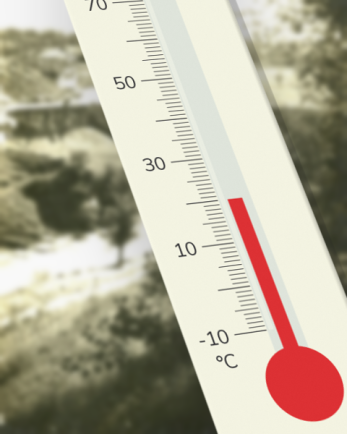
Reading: 20
